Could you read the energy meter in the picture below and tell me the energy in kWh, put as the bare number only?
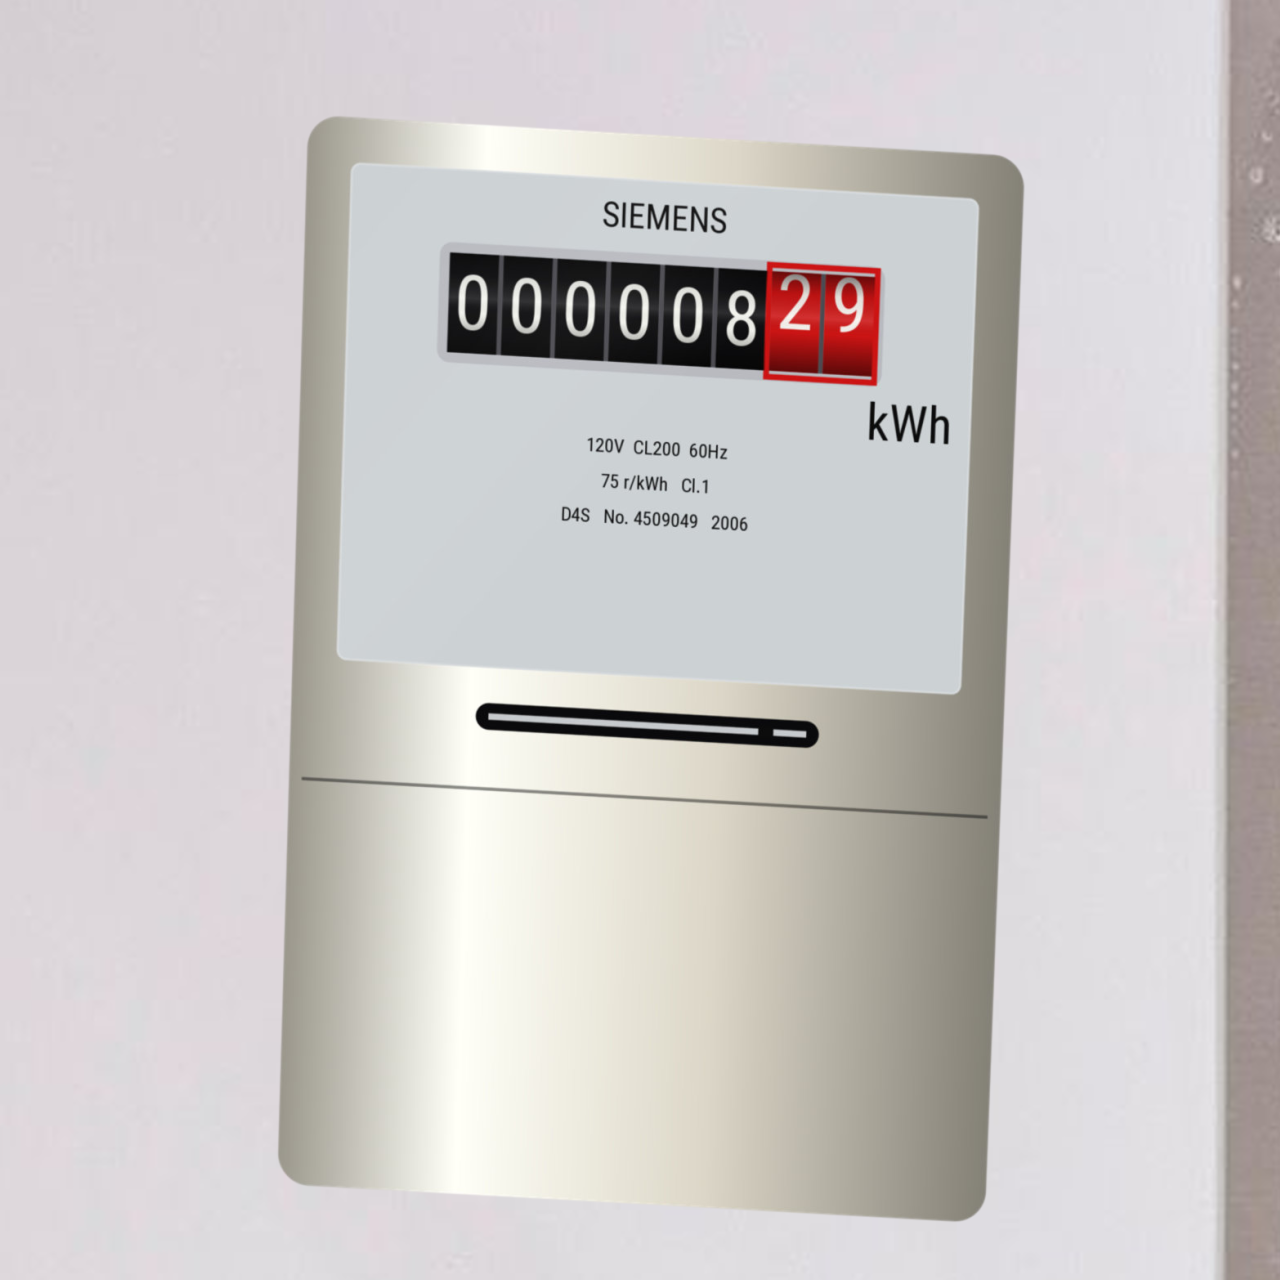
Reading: 8.29
